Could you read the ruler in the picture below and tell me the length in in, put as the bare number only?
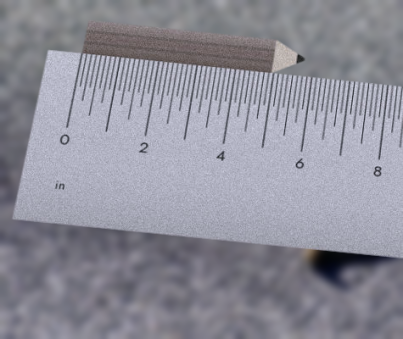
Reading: 5.75
